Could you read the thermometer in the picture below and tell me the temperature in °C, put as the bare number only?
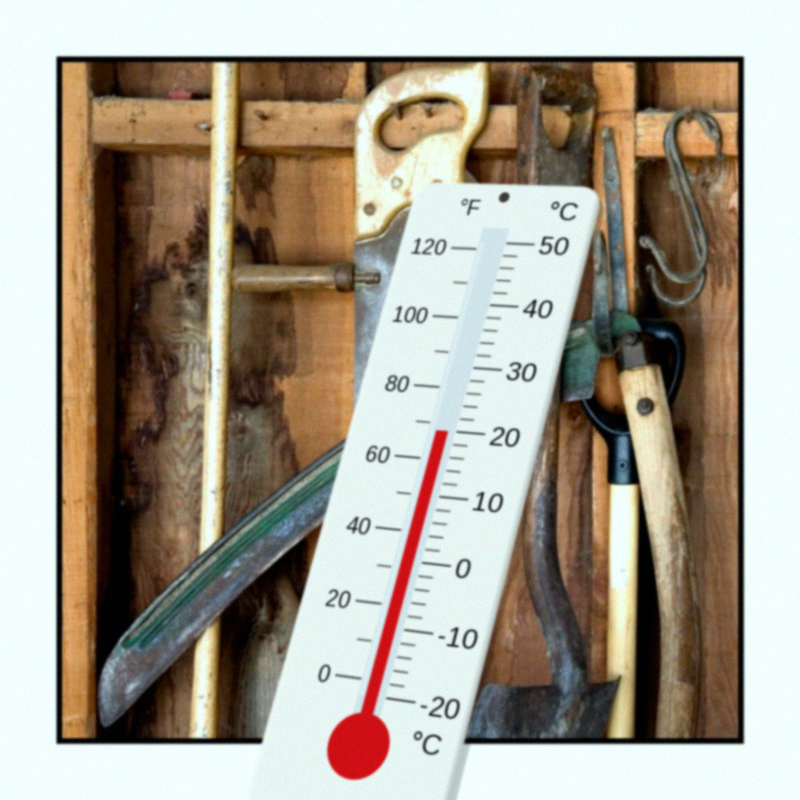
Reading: 20
